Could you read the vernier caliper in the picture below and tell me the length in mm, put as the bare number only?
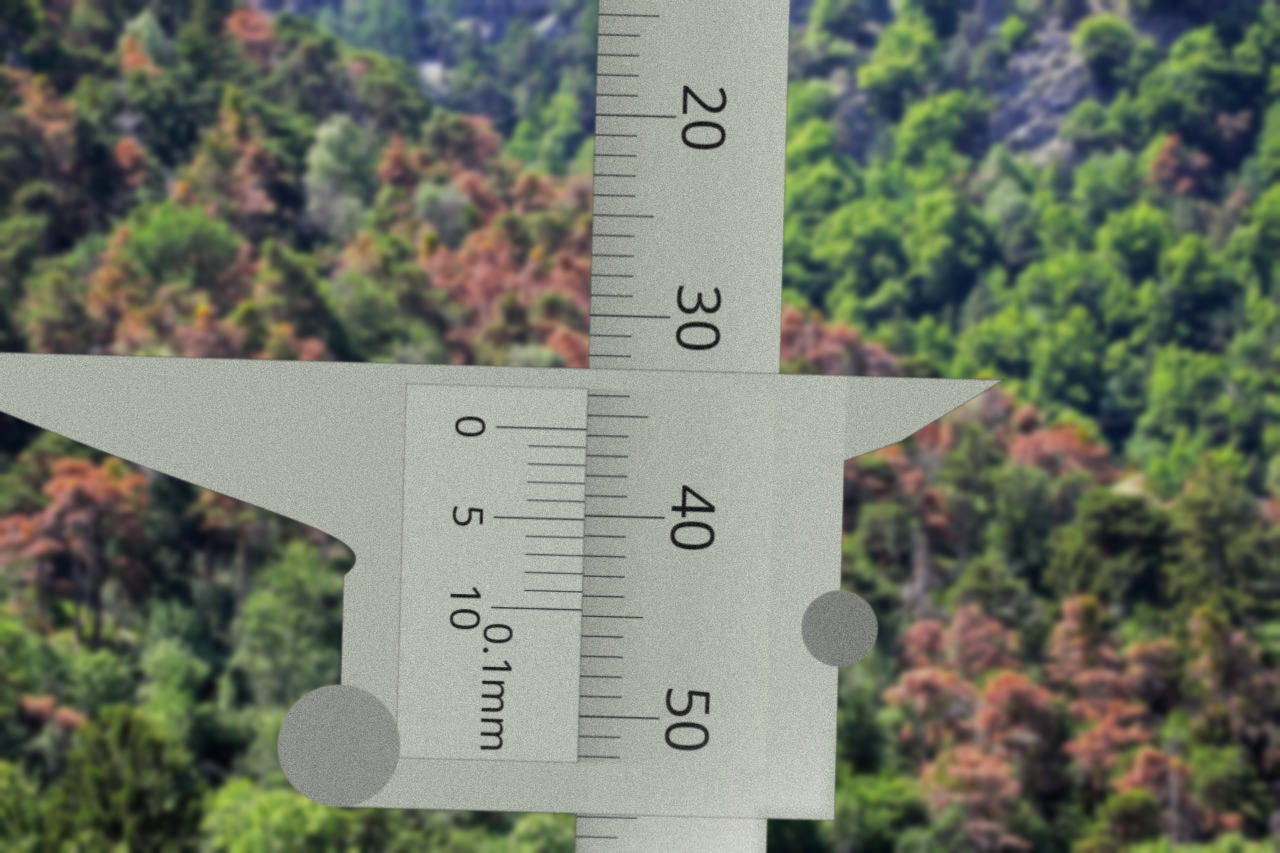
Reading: 35.7
